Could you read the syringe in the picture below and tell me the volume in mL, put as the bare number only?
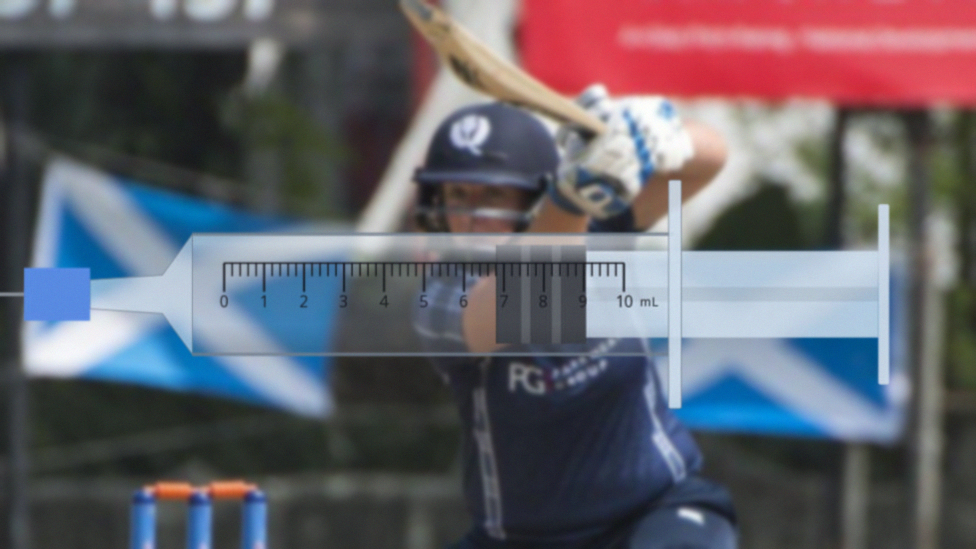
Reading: 6.8
